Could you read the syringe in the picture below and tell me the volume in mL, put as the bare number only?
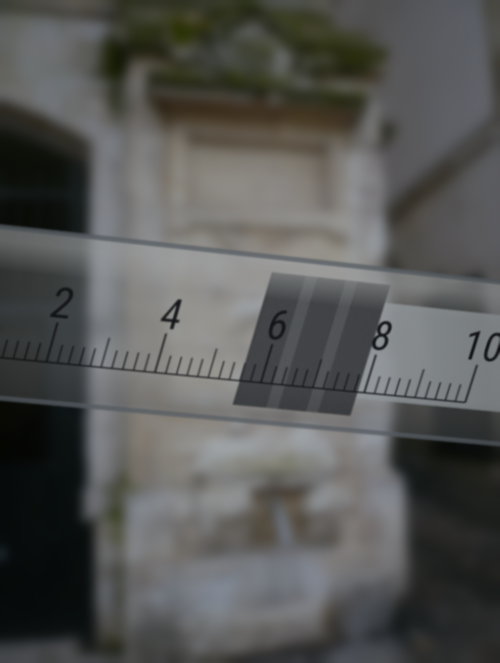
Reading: 5.6
